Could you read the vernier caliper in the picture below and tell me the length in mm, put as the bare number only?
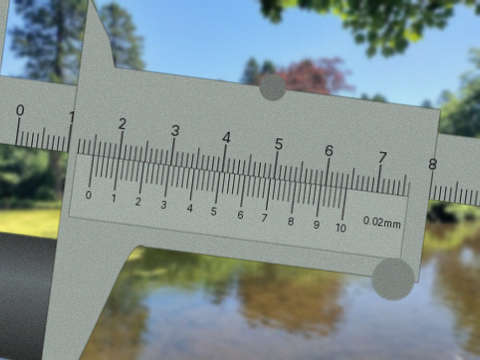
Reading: 15.0
